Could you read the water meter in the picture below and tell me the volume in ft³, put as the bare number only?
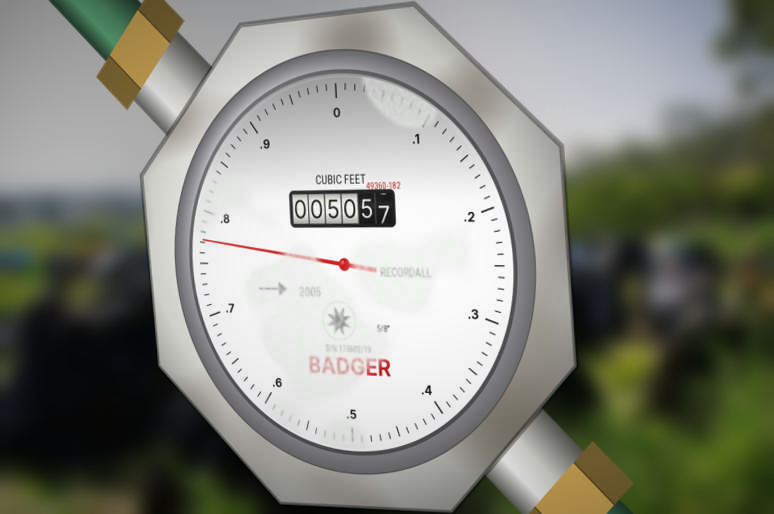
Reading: 5056.77
